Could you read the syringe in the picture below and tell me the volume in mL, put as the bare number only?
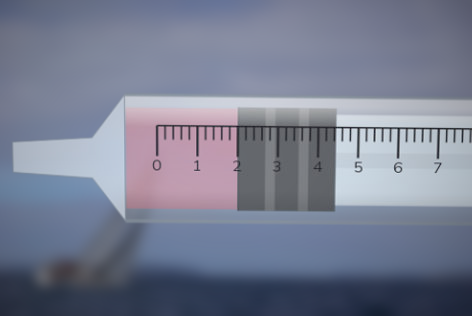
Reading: 2
